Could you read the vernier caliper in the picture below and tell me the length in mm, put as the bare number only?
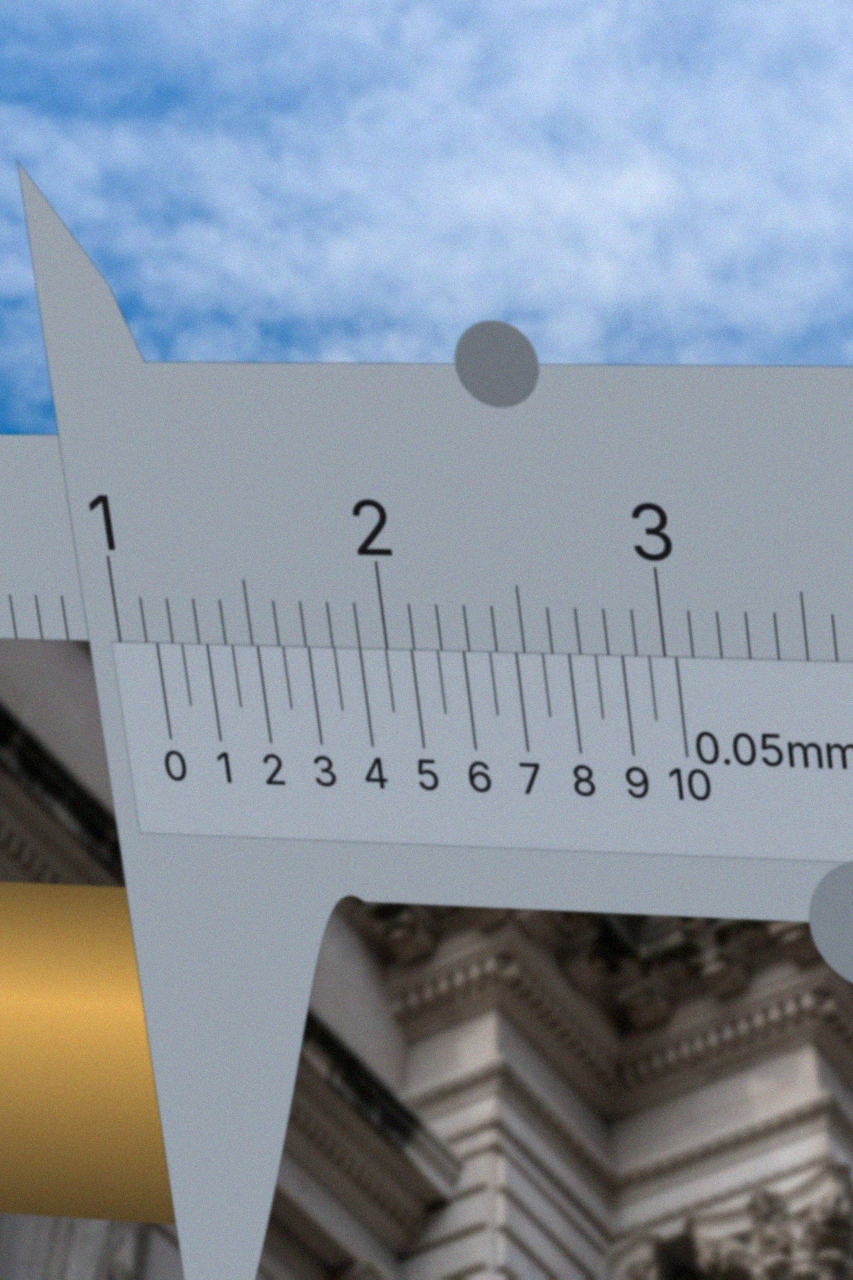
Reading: 11.4
